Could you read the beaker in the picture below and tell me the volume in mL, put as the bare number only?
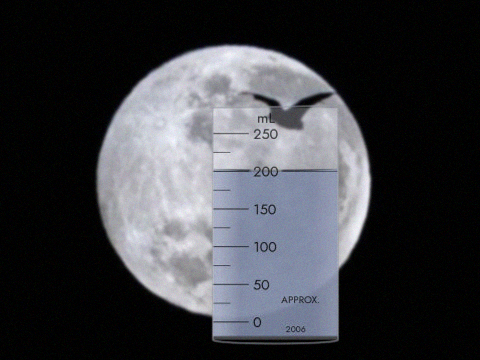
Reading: 200
